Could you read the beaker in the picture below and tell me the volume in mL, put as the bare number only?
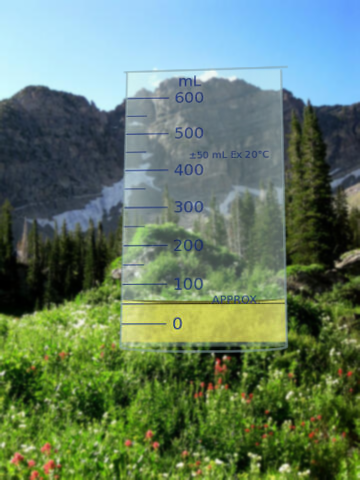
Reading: 50
